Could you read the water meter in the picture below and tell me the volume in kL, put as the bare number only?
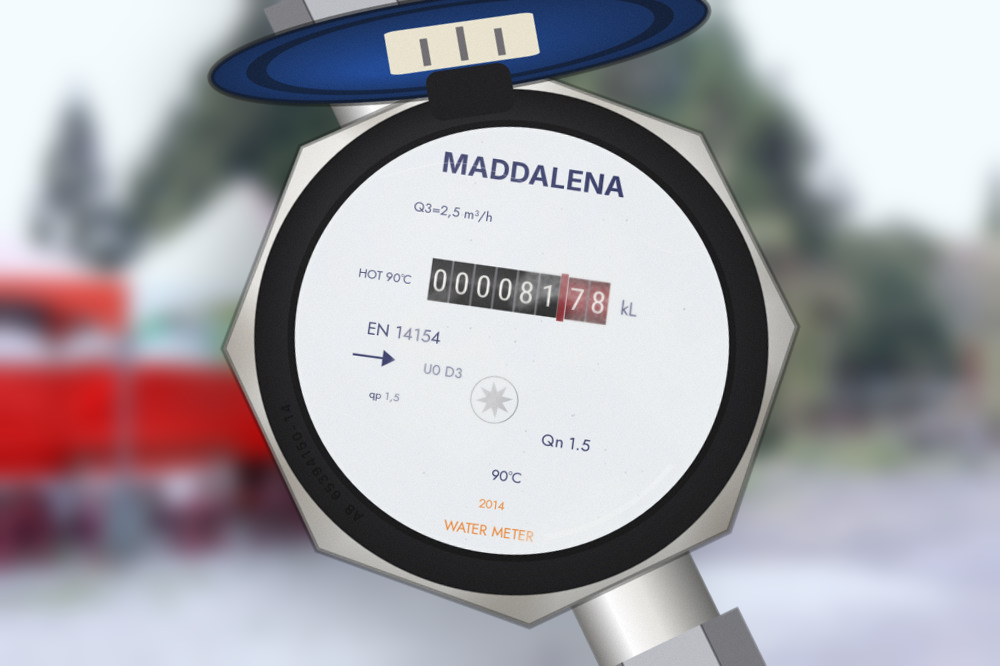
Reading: 81.78
